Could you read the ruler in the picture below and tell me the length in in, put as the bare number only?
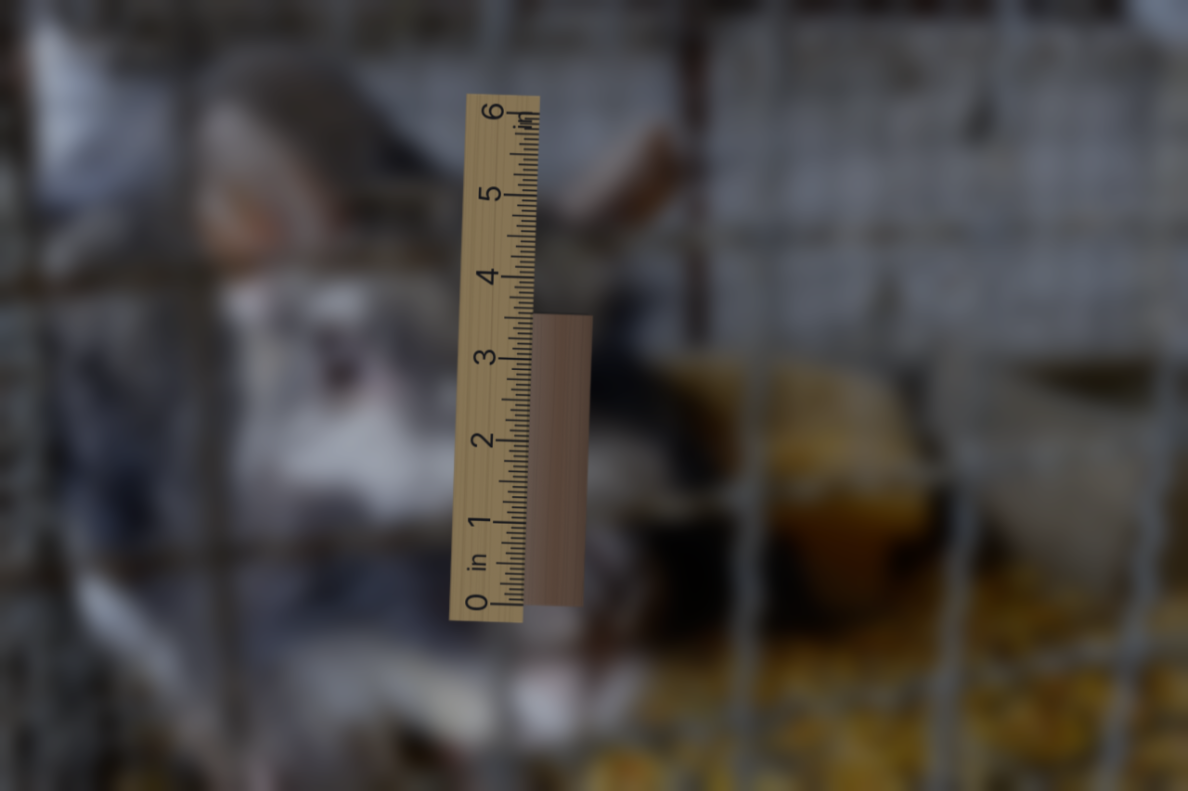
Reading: 3.5625
